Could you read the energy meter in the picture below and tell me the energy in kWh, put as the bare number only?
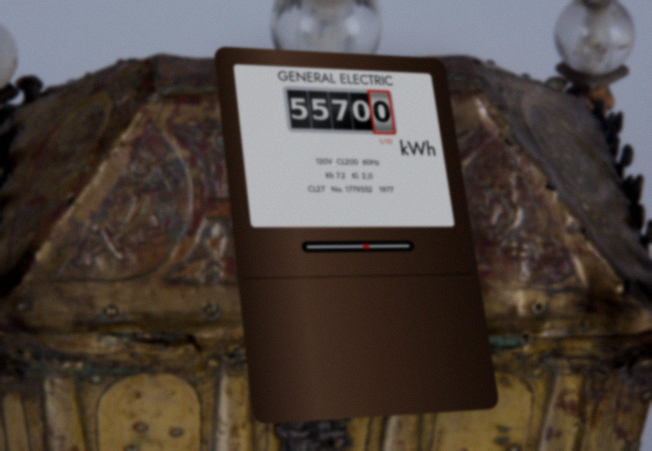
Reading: 5570.0
